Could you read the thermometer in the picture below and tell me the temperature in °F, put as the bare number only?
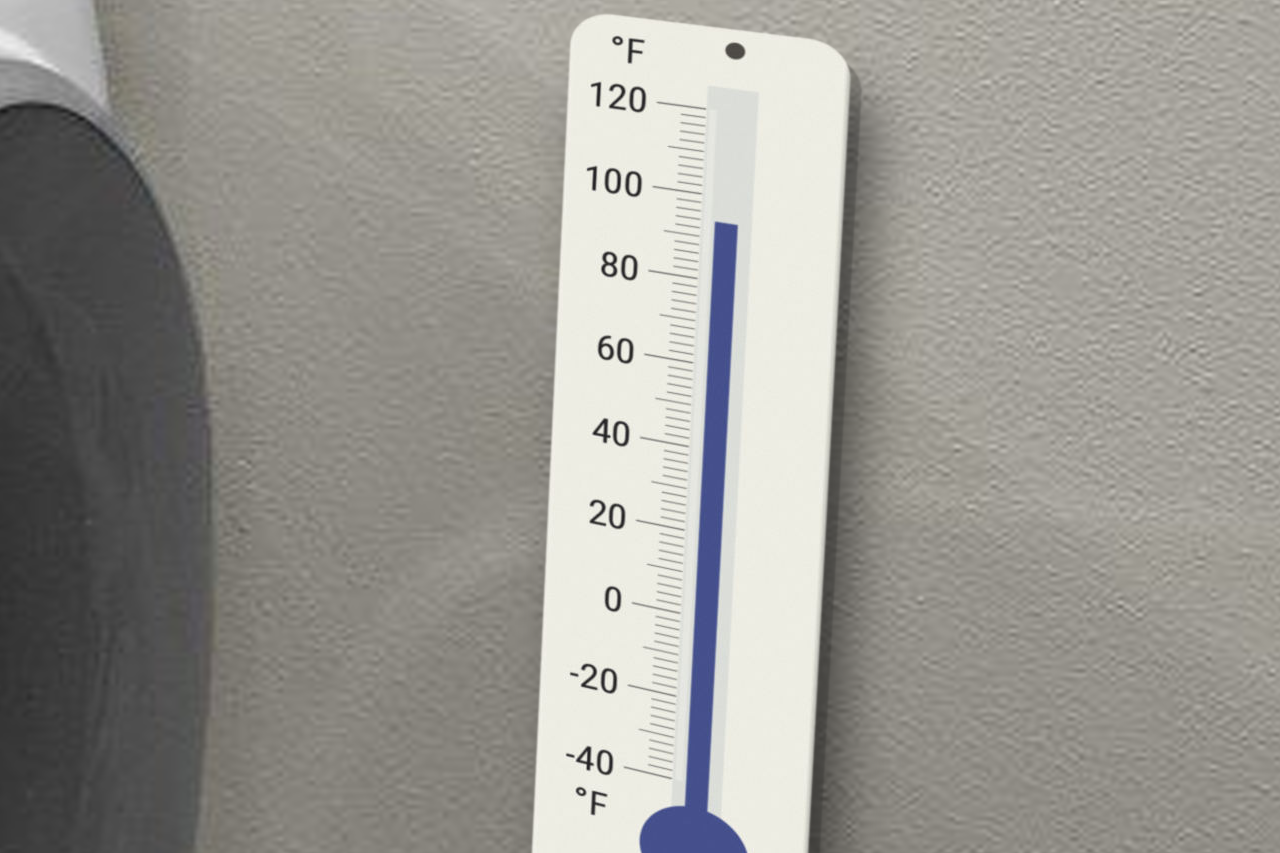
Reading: 94
